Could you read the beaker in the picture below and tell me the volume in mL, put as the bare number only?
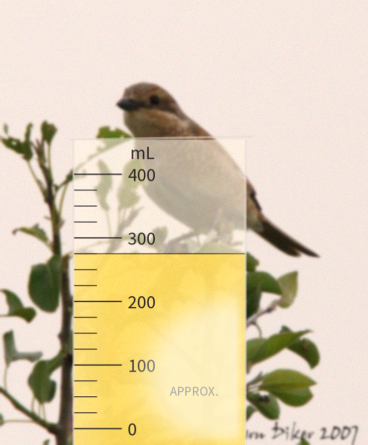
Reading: 275
